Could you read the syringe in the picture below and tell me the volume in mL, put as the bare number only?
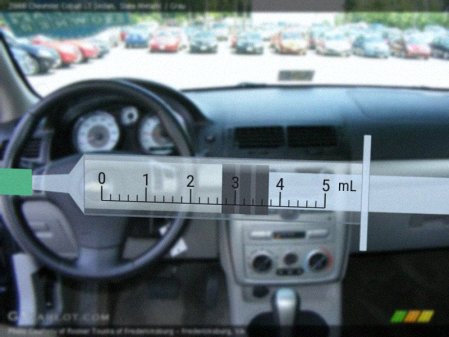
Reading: 2.7
